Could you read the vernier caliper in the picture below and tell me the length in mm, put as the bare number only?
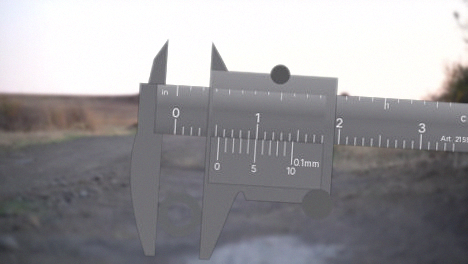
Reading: 5.4
